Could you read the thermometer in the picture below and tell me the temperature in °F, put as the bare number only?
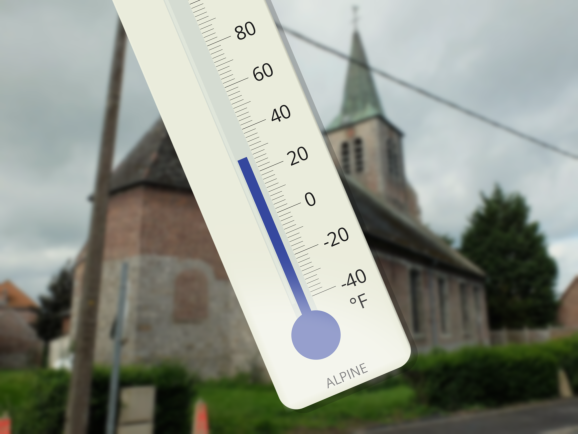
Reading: 28
